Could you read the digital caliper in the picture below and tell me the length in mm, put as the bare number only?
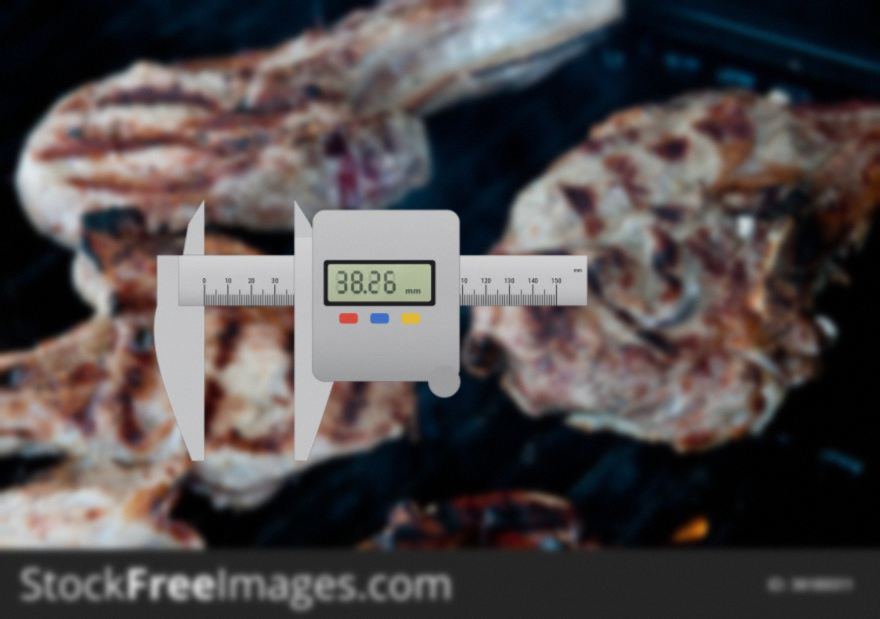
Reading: 38.26
